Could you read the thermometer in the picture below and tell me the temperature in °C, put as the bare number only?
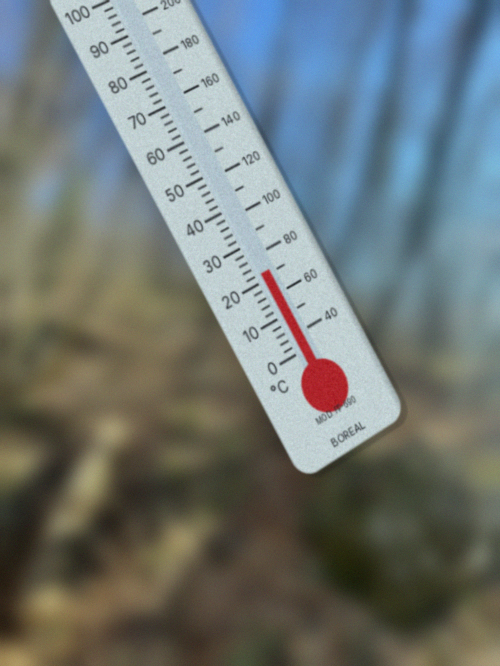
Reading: 22
